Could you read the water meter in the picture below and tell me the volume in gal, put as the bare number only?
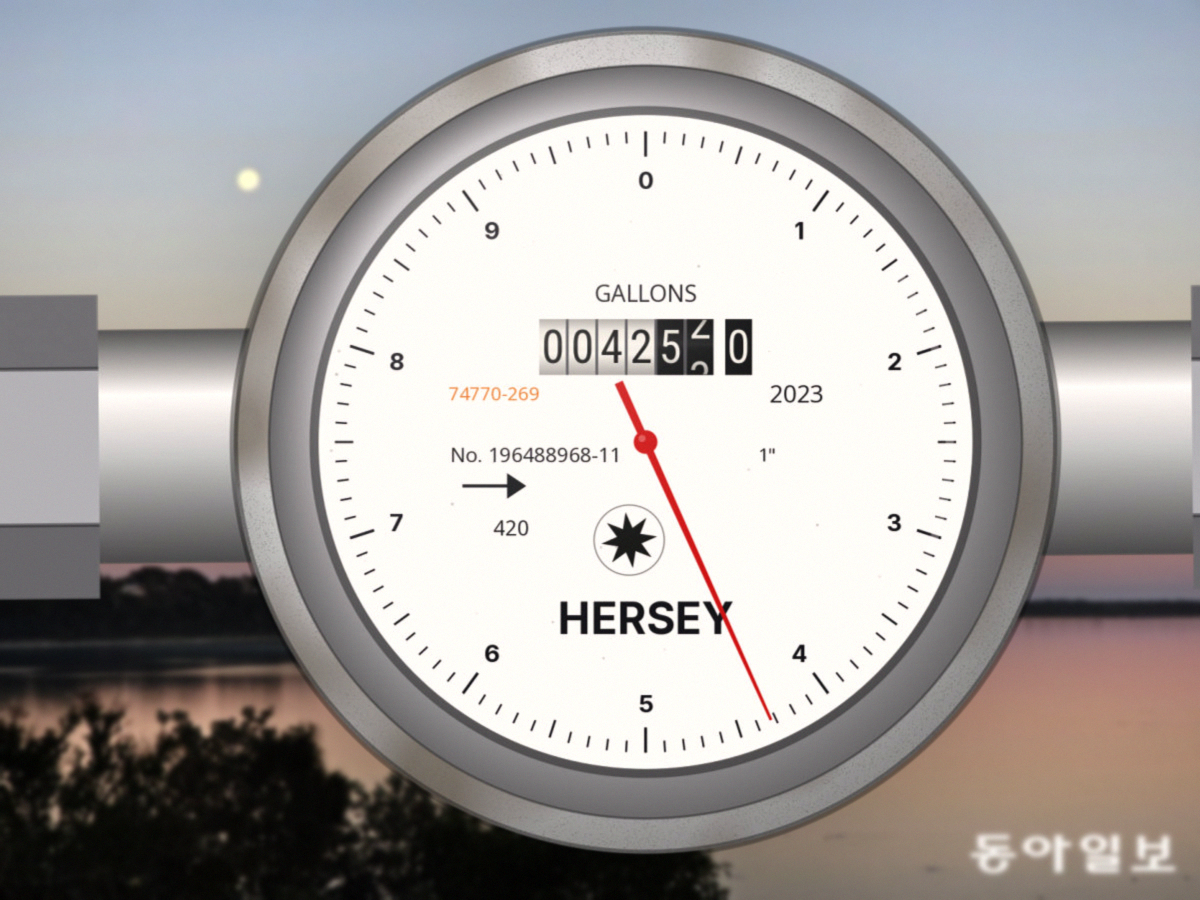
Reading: 42524.3
